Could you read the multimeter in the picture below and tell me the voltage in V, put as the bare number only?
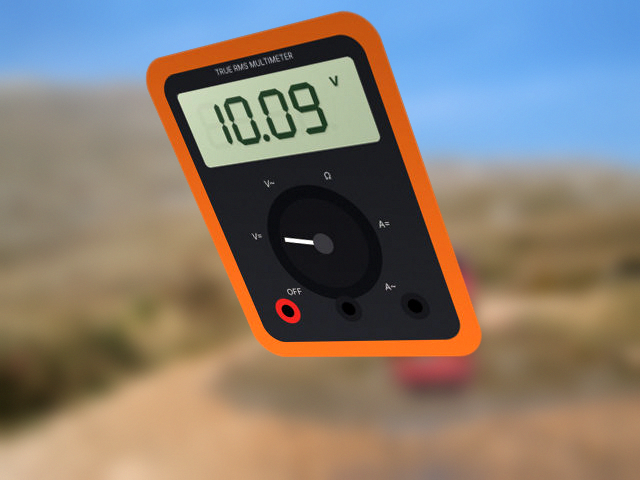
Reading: 10.09
